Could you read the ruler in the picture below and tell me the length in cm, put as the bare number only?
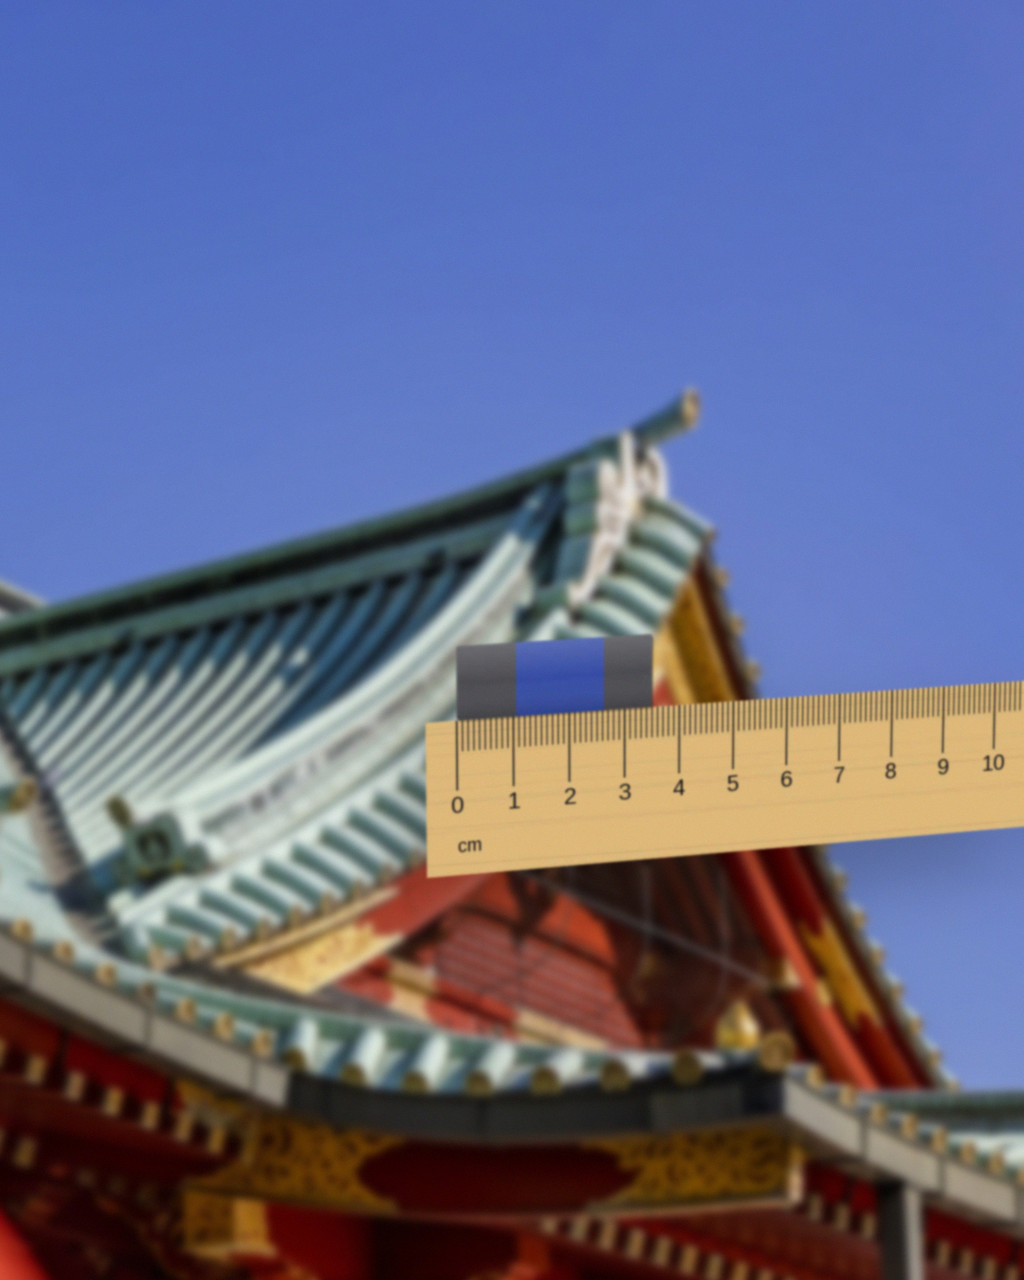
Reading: 3.5
